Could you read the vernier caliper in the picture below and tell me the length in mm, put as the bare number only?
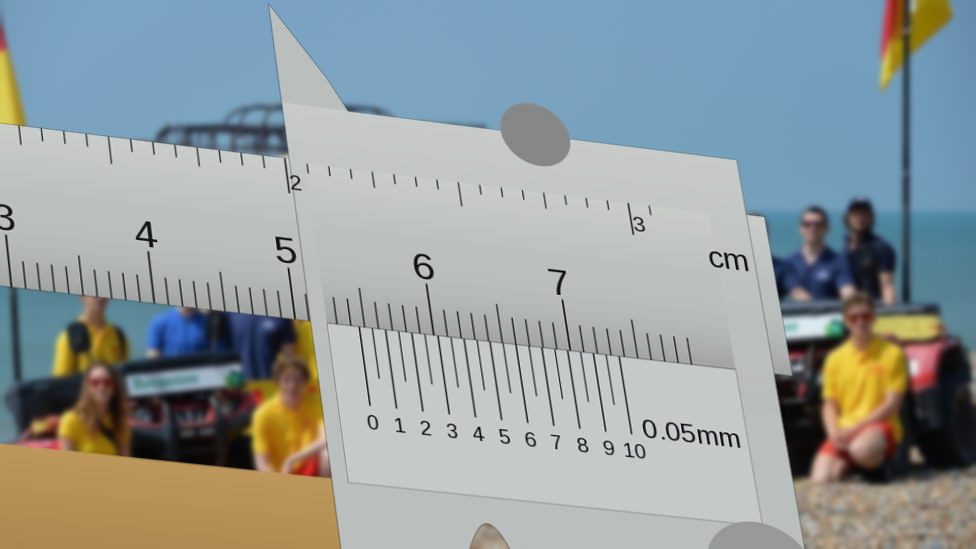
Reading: 54.6
